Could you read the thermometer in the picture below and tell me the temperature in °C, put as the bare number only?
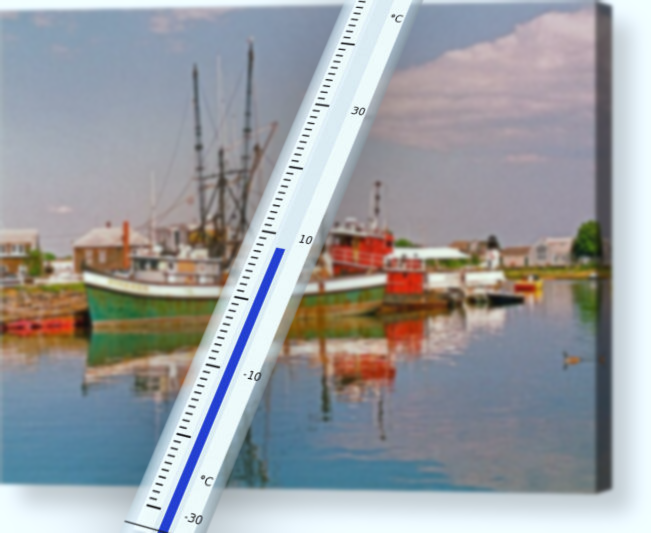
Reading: 8
